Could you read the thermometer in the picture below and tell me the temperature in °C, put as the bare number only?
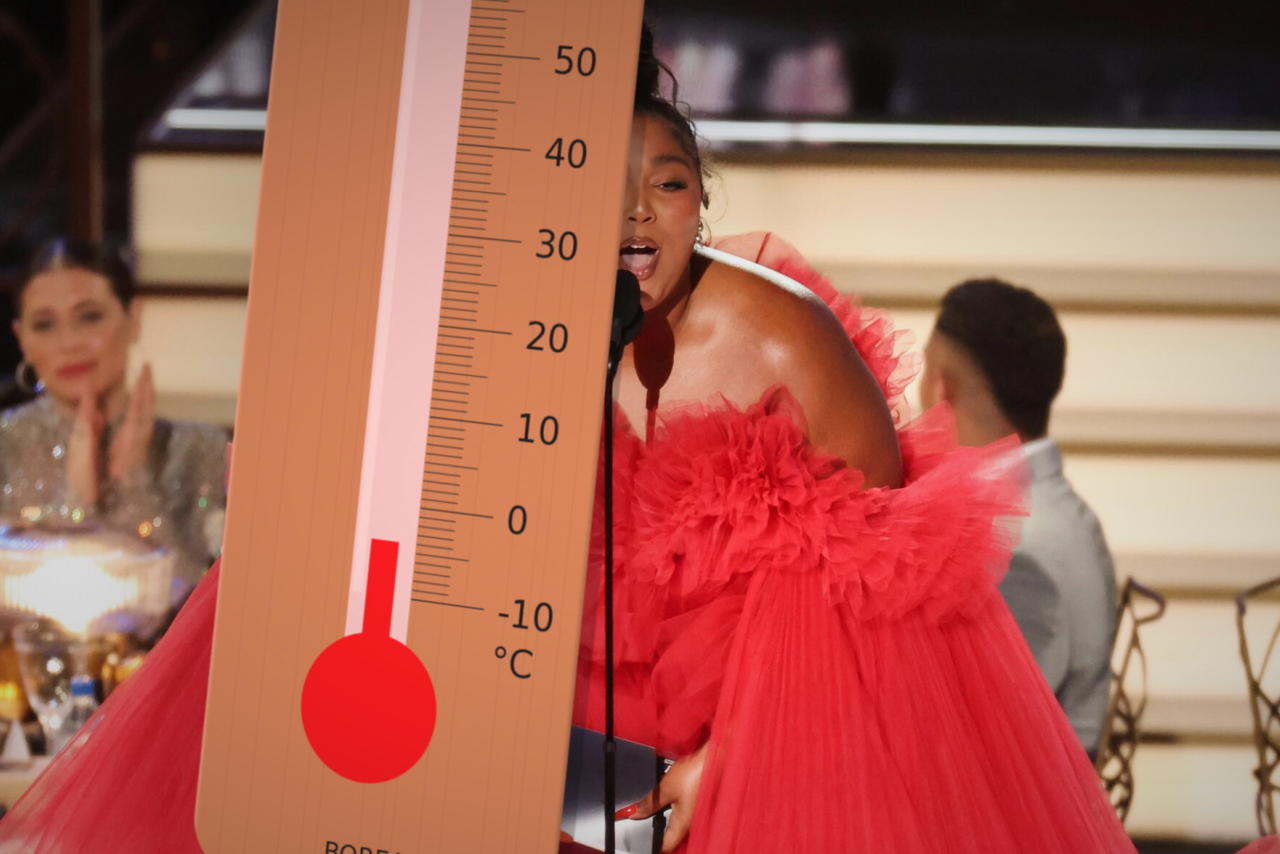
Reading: -4
